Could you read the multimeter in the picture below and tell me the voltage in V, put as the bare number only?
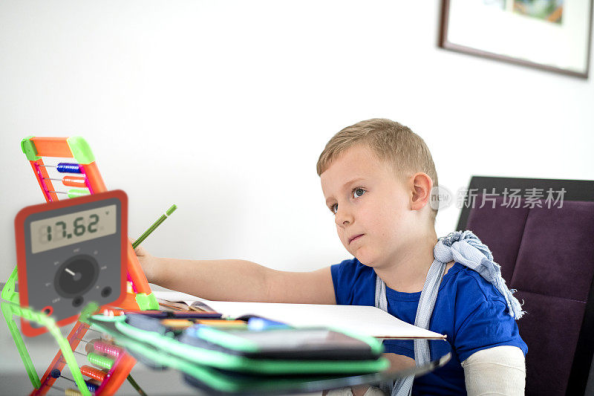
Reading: 17.62
